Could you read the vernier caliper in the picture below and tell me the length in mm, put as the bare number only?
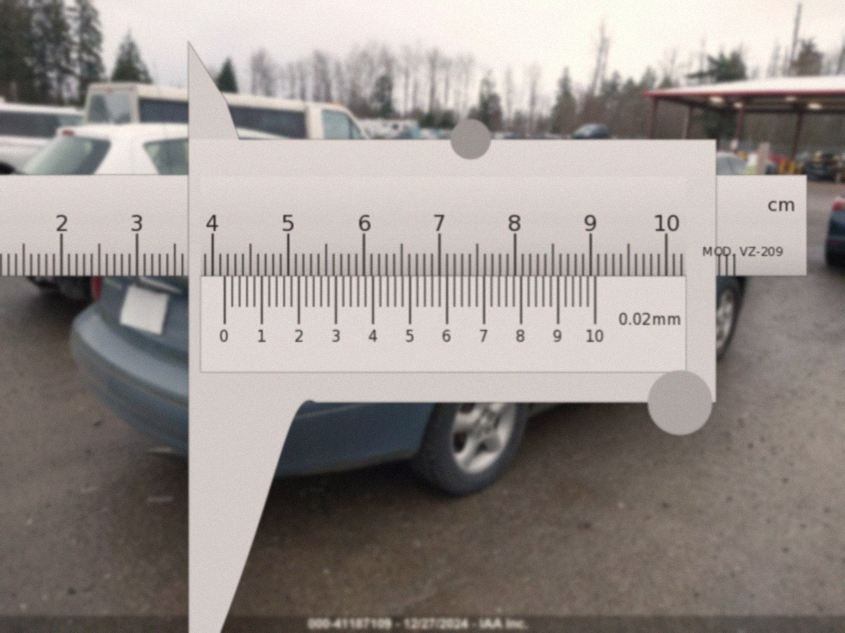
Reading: 41.6
